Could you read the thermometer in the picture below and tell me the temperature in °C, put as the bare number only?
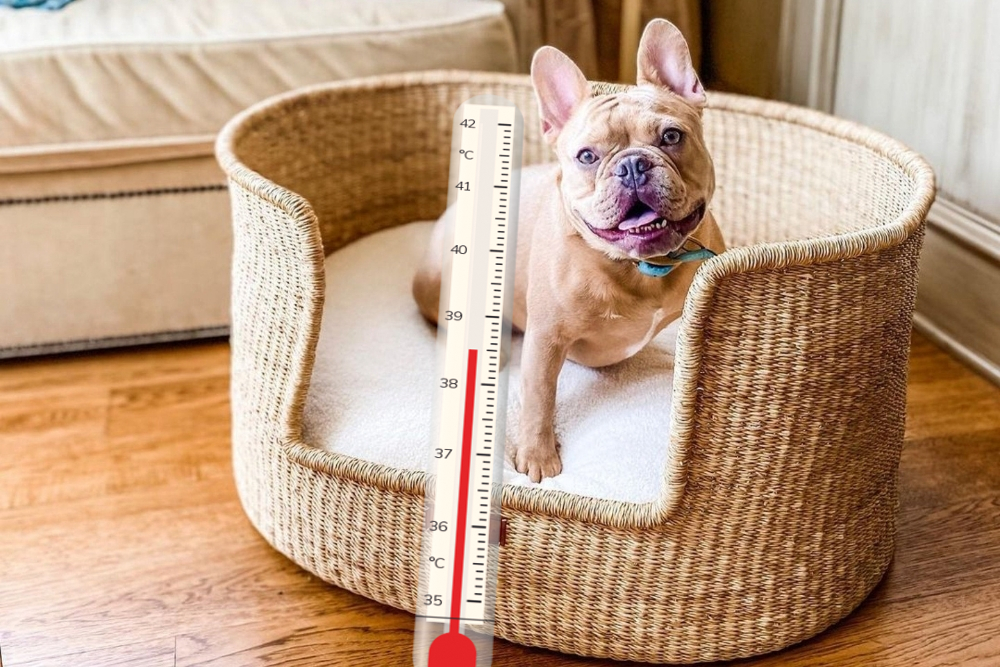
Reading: 38.5
